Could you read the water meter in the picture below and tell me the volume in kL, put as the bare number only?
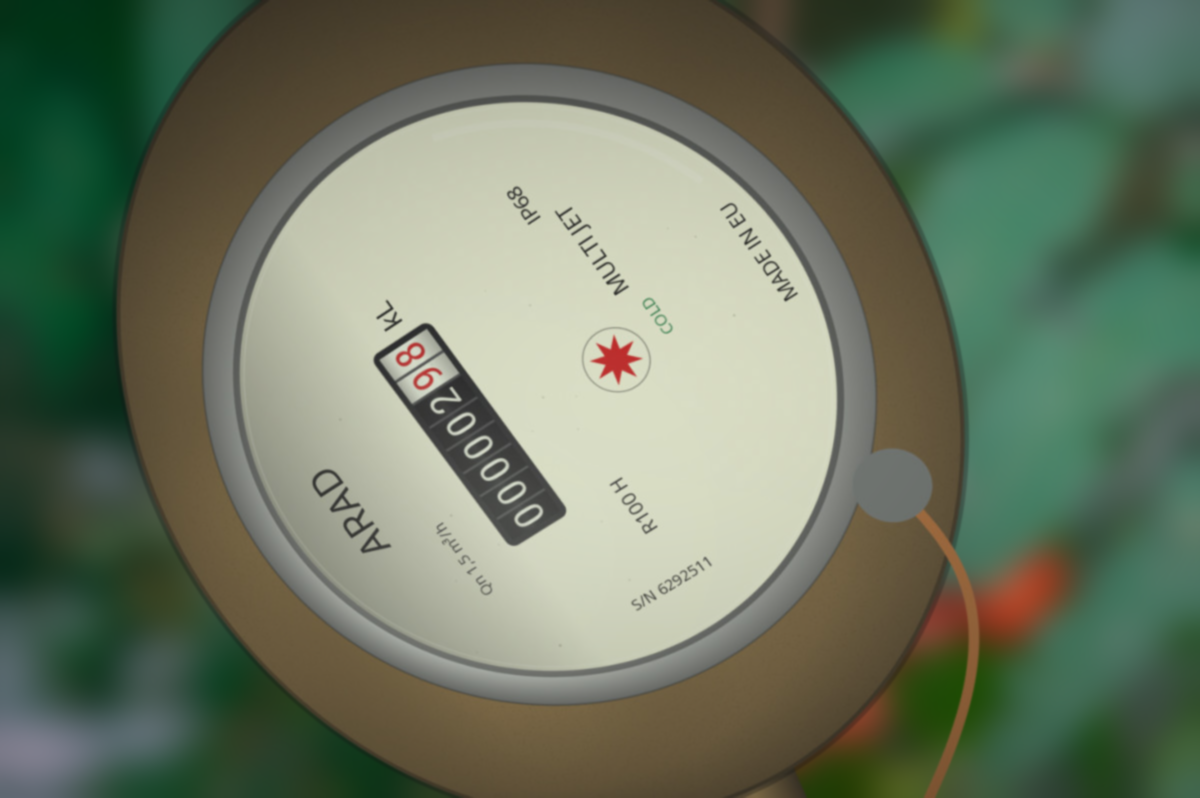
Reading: 2.98
